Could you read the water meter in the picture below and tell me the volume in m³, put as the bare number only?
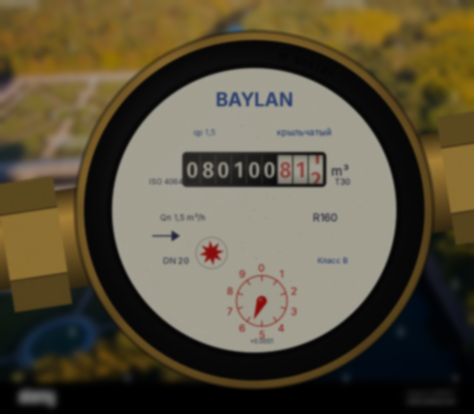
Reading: 80100.8115
